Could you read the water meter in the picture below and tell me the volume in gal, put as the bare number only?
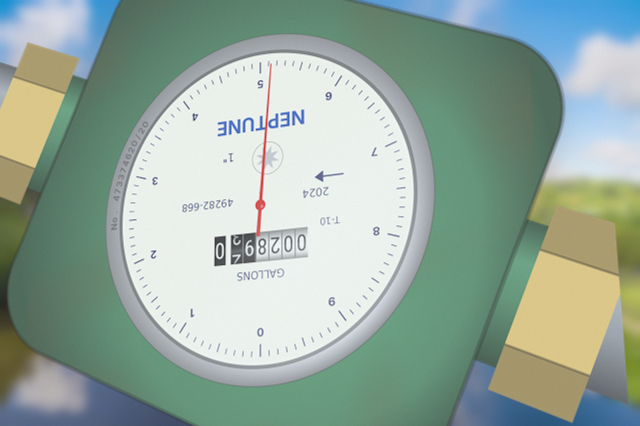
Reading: 28925.1
